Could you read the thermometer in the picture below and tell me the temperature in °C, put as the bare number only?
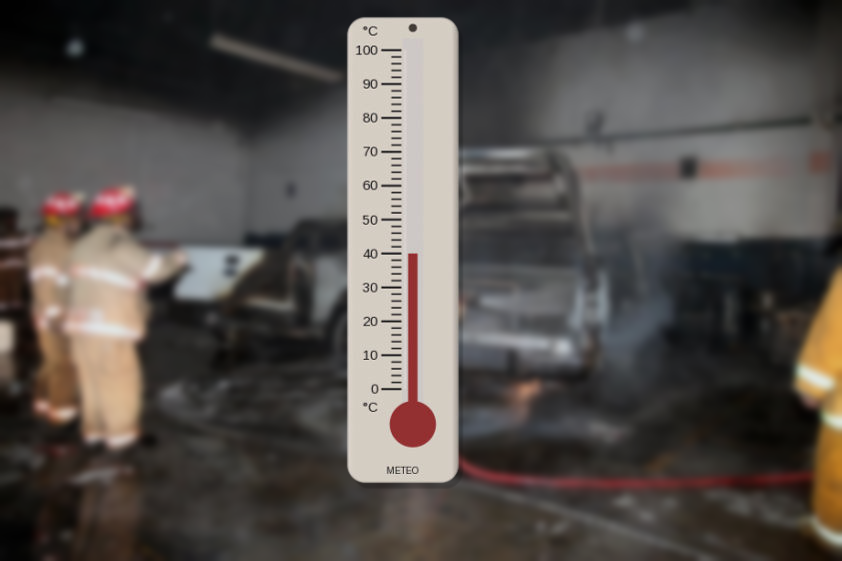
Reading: 40
